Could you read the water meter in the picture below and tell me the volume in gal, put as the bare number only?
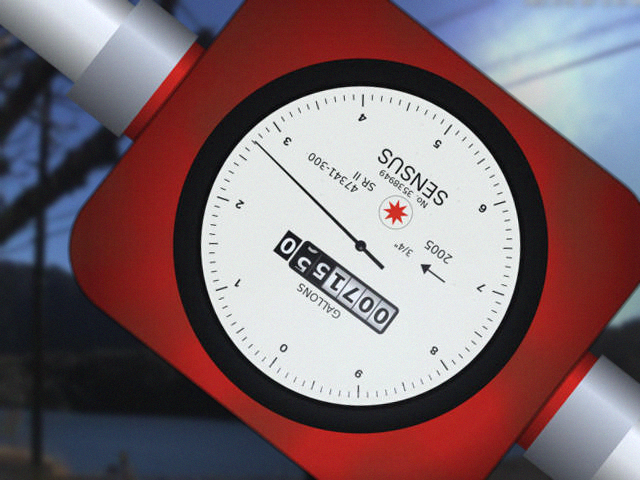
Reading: 71552.7
